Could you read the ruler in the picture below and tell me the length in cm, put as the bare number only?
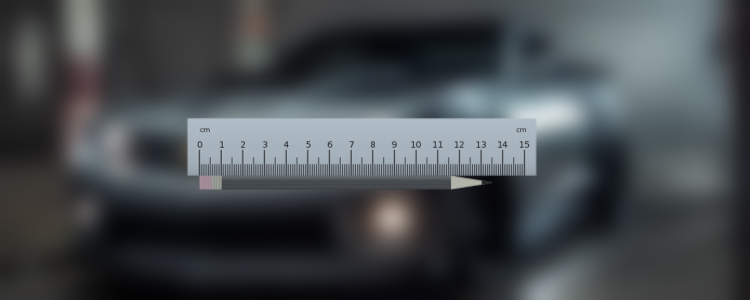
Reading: 13.5
